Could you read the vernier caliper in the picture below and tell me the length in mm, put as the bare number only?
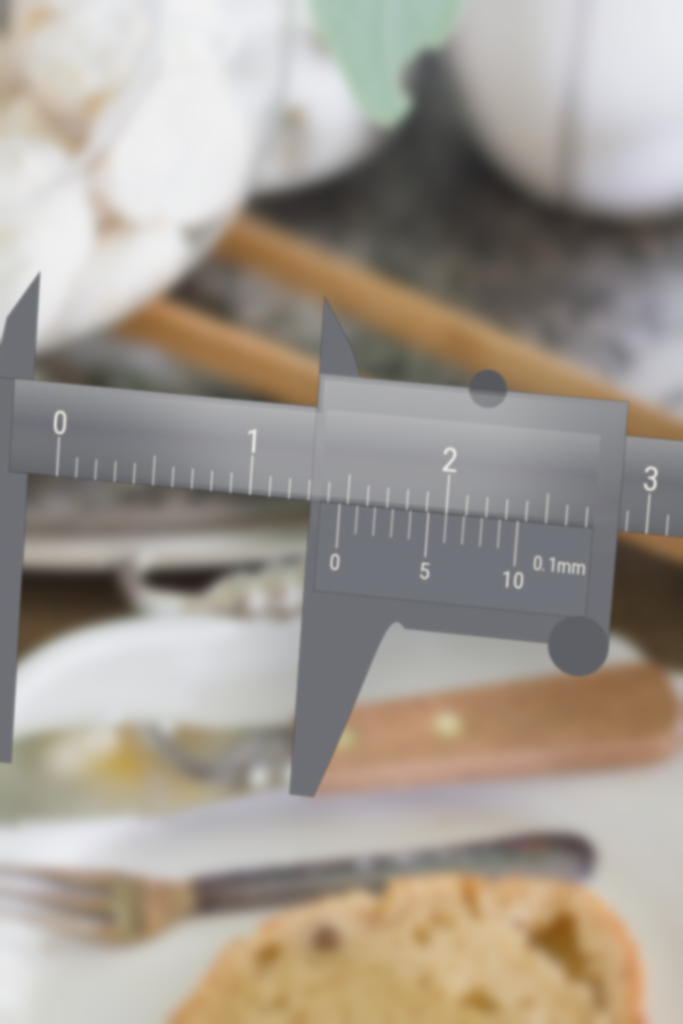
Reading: 14.6
